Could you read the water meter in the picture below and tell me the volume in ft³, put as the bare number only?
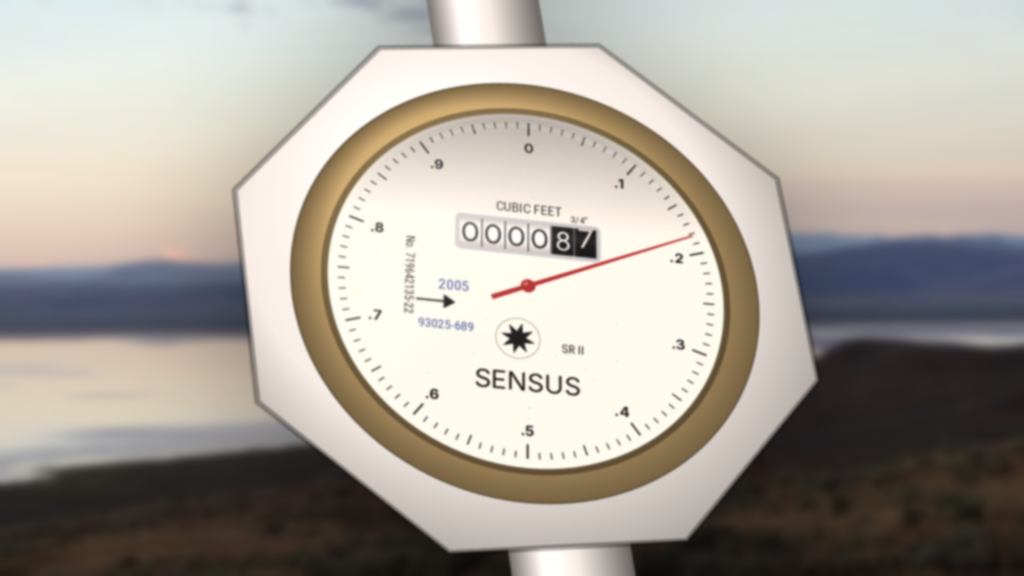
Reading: 87.18
